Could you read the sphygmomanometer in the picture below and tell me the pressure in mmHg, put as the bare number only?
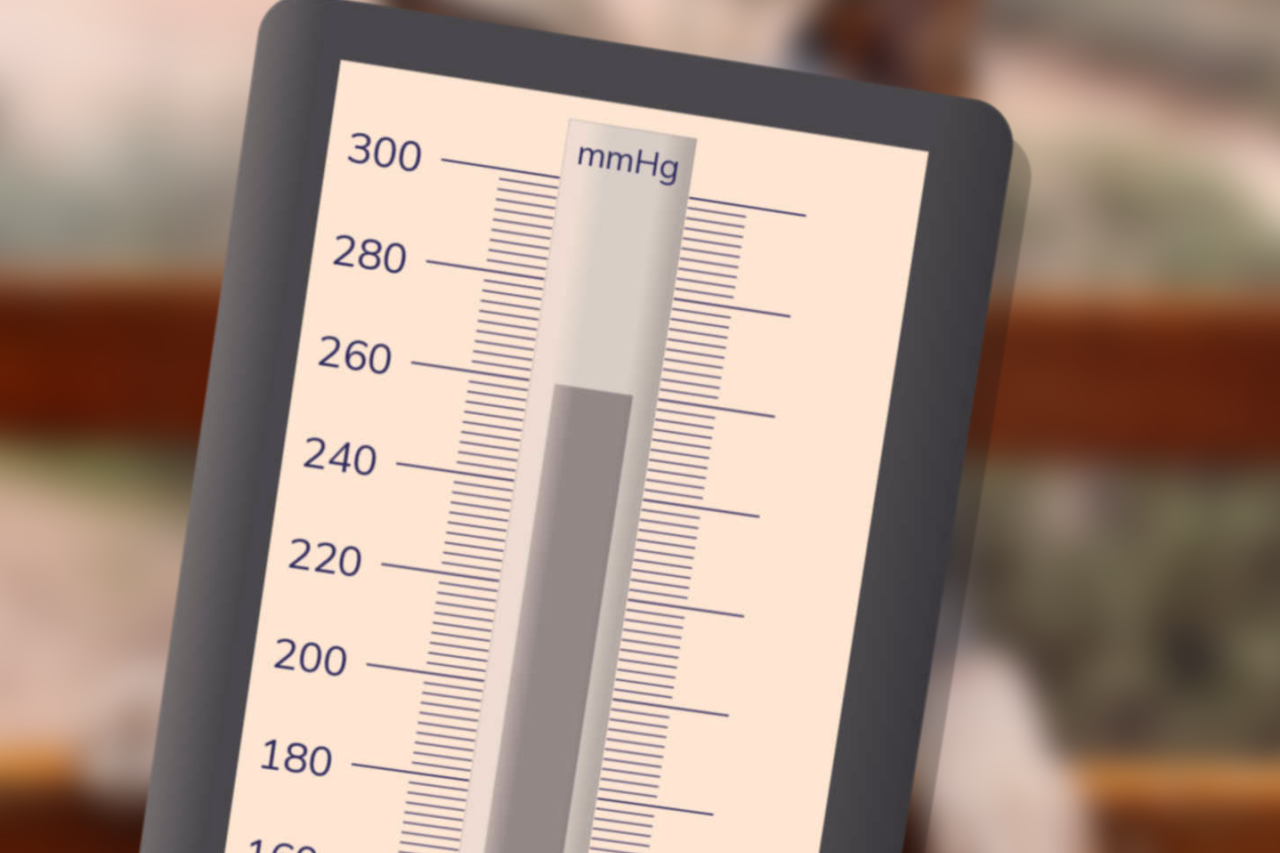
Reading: 260
